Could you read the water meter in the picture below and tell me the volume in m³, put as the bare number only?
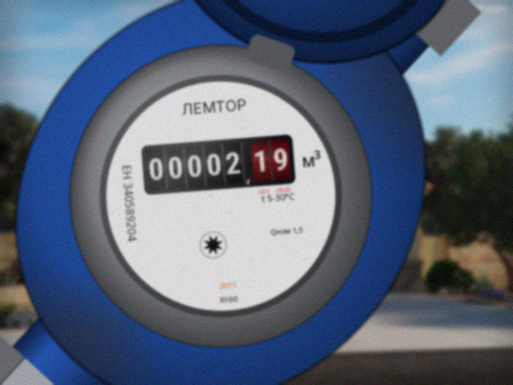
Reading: 2.19
